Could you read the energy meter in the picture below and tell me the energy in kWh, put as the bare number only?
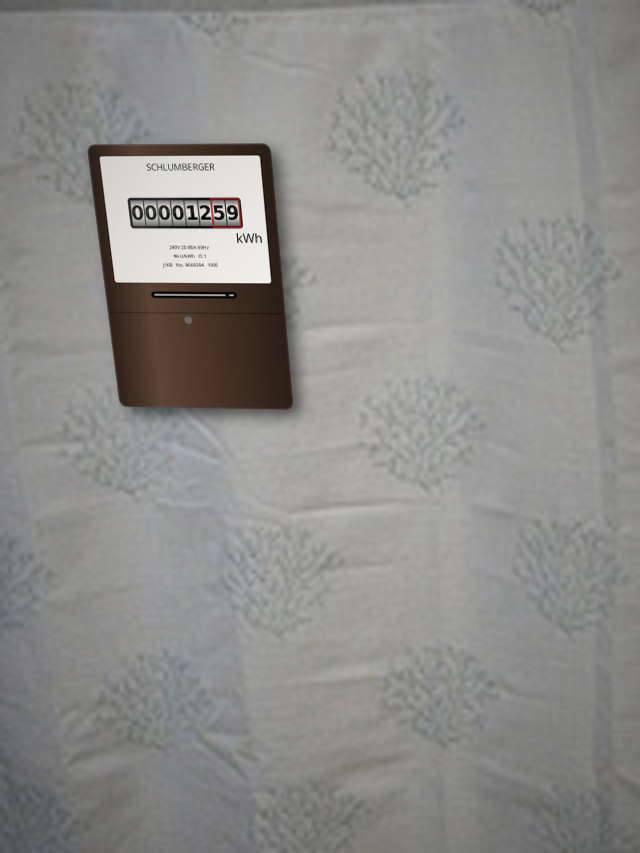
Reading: 12.59
